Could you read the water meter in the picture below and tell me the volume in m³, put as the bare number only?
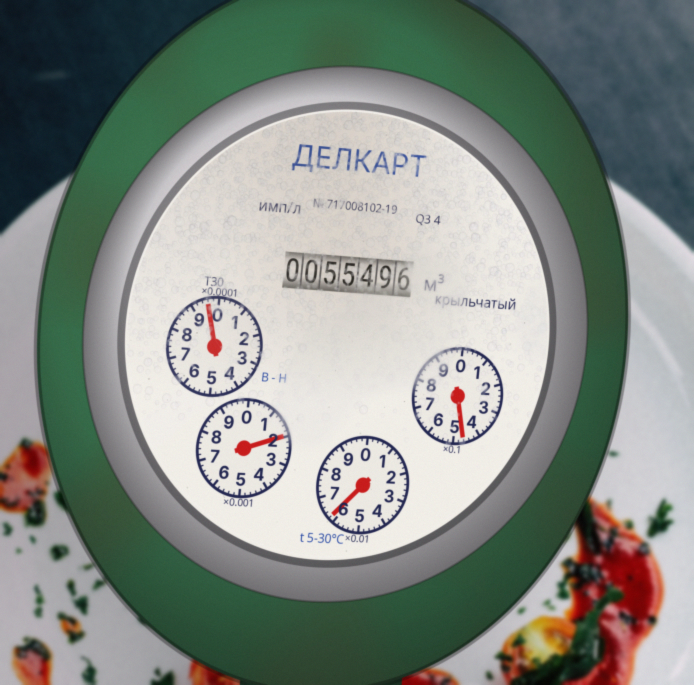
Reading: 55496.4619
